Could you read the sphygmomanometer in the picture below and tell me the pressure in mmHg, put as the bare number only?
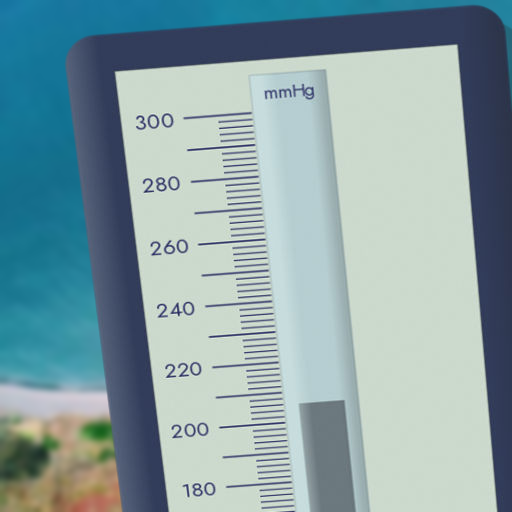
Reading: 206
